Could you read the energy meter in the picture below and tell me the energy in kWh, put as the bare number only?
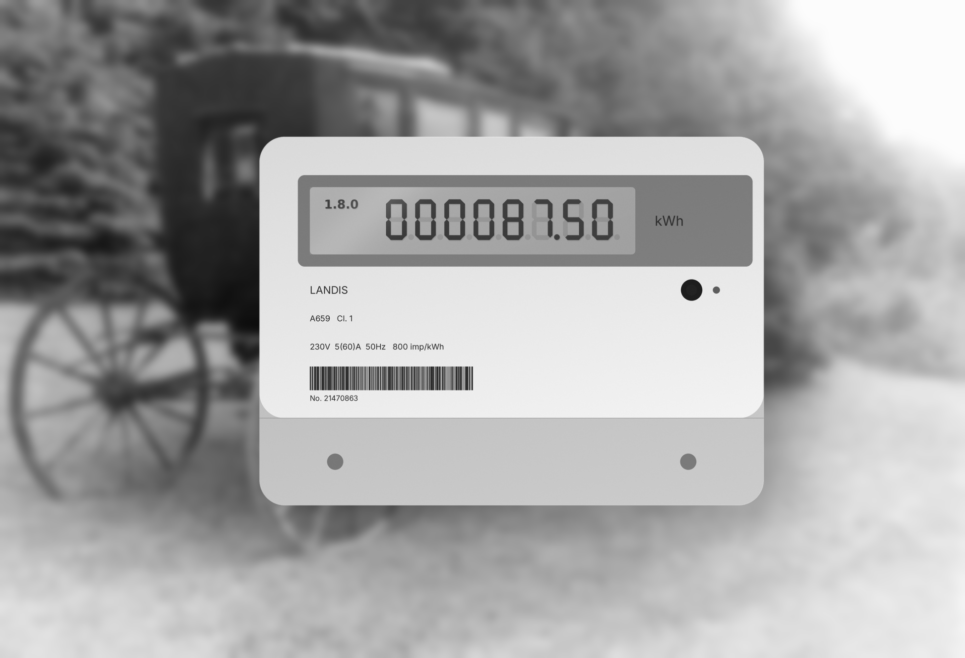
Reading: 87.50
